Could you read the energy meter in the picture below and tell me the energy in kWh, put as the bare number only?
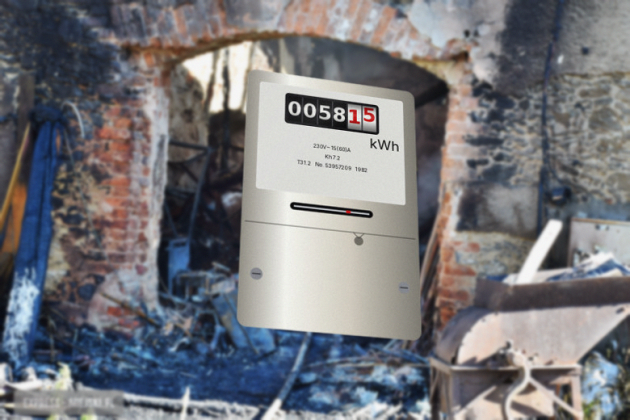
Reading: 58.15
